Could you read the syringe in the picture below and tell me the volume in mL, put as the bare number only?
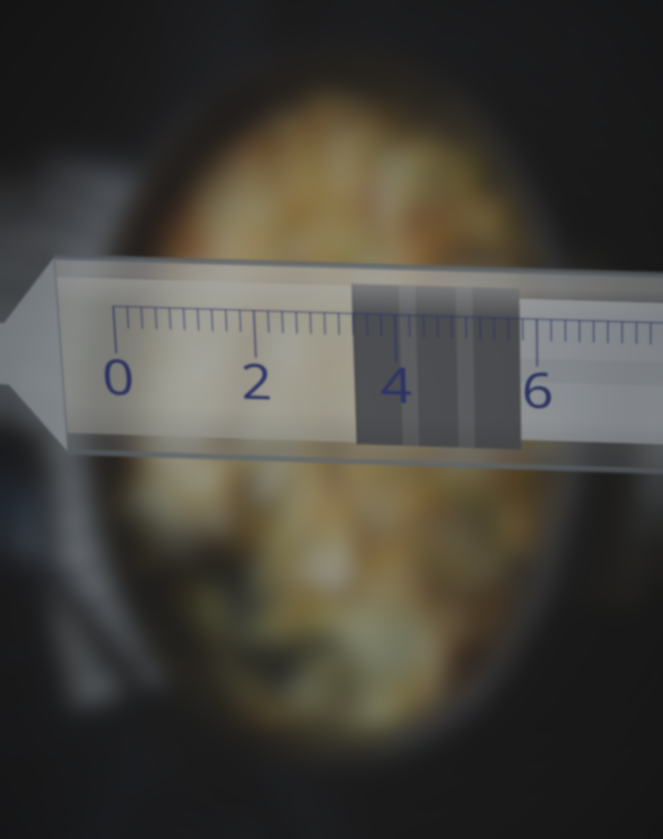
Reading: 3.4
